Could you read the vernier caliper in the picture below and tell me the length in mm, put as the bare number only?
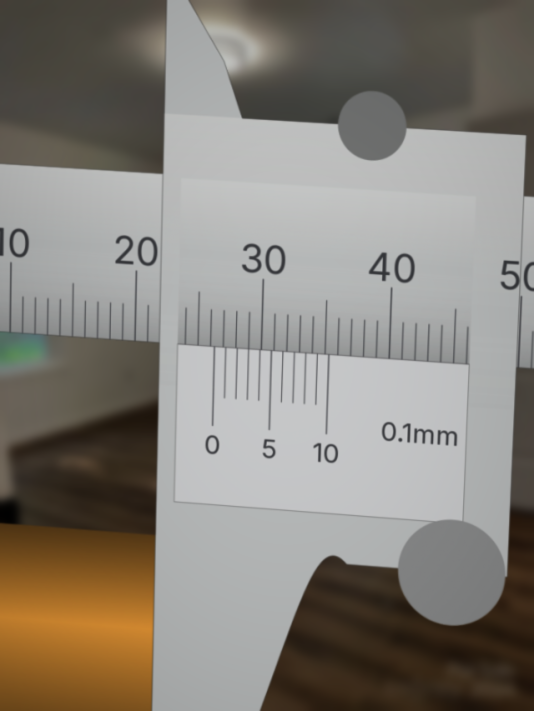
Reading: 26.3
